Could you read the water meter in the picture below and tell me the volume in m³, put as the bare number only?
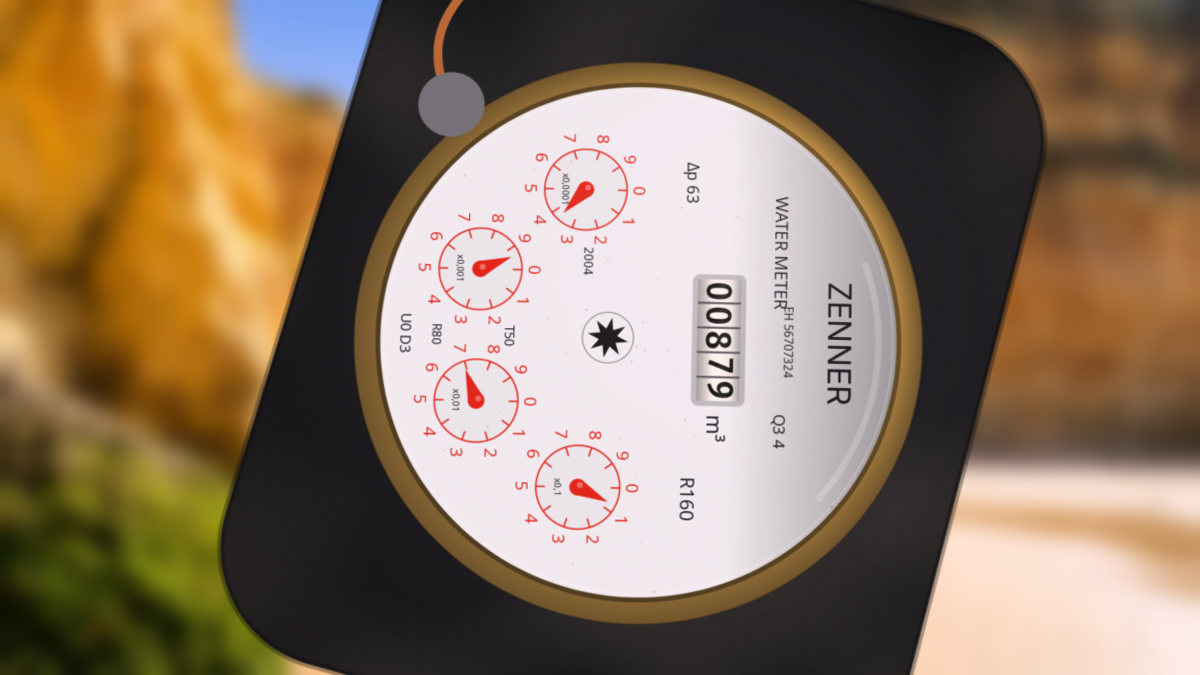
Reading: 879.0693
